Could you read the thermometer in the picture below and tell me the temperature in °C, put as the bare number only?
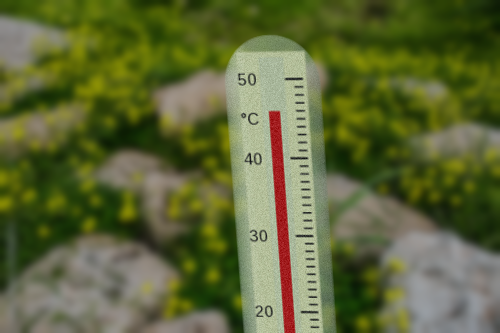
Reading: 46
